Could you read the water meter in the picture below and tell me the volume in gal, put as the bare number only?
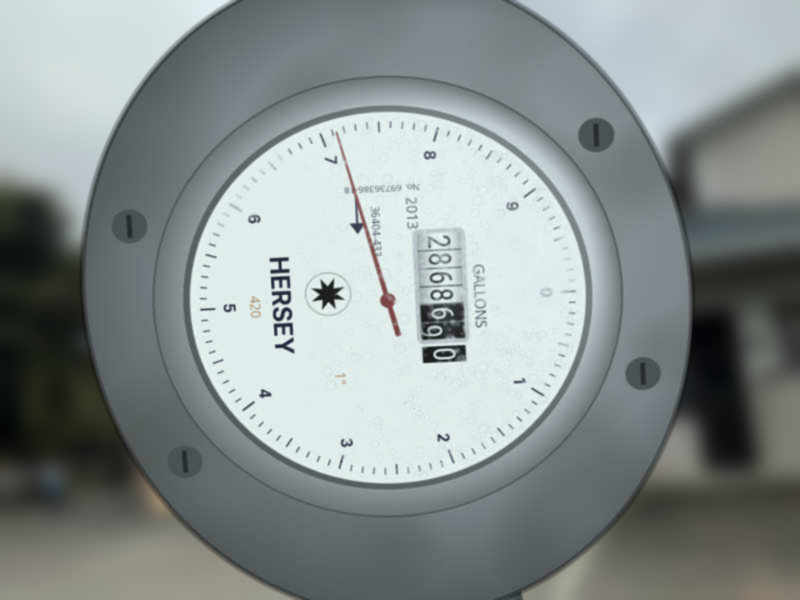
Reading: 2868687.1
